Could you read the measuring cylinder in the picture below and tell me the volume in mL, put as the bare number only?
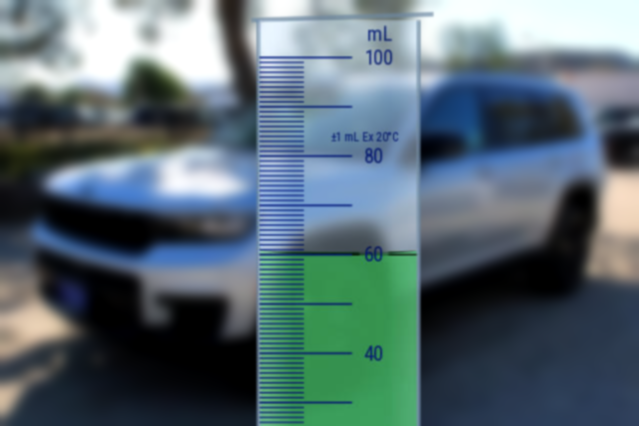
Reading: 60
